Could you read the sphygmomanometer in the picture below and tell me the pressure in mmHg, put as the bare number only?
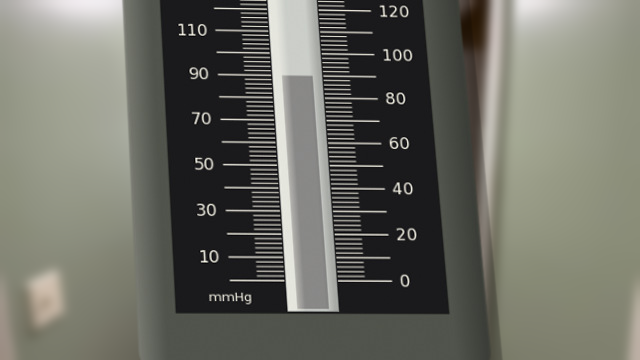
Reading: 90
